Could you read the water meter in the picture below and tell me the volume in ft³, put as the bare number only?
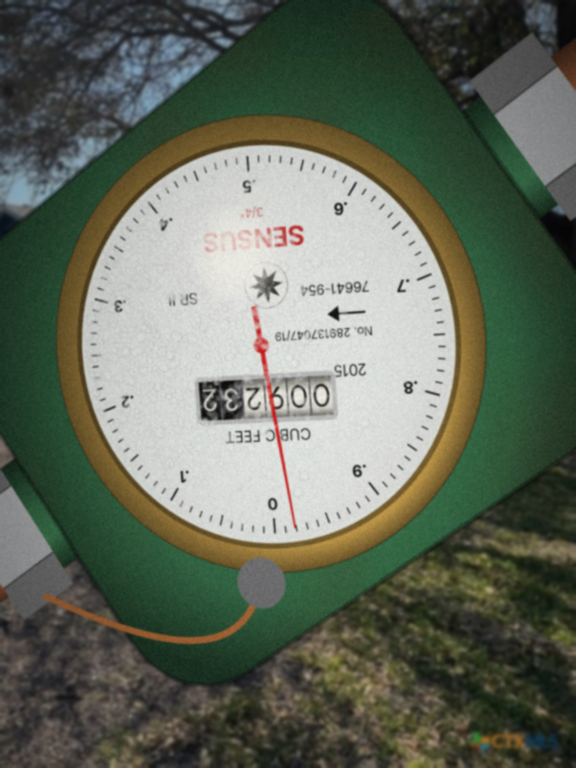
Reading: 9231.98
